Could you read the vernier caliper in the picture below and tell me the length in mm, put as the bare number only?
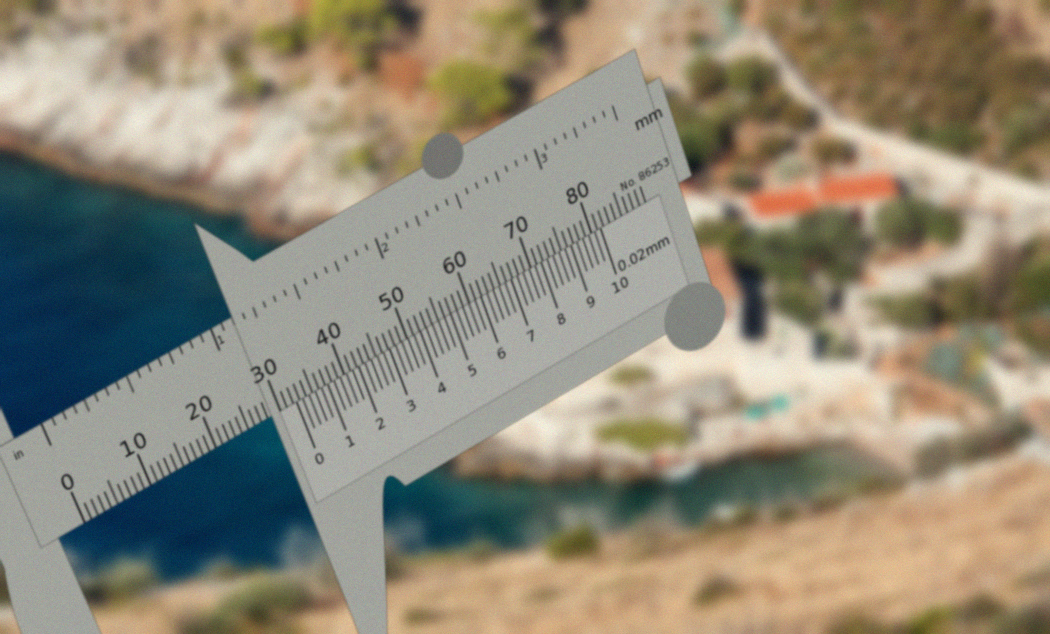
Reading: 32.5
